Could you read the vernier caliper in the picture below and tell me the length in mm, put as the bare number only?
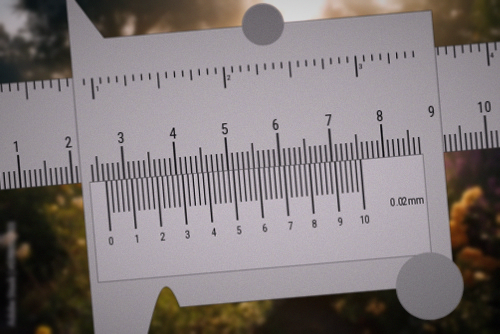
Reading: 26.5
